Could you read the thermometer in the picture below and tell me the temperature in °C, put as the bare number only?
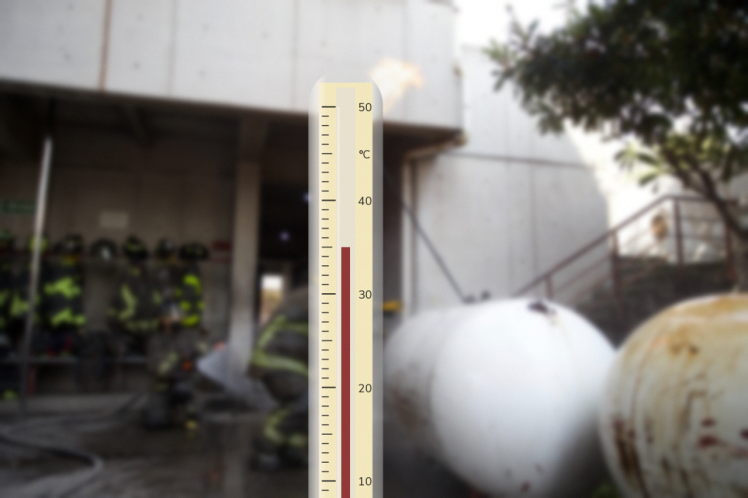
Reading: 35
